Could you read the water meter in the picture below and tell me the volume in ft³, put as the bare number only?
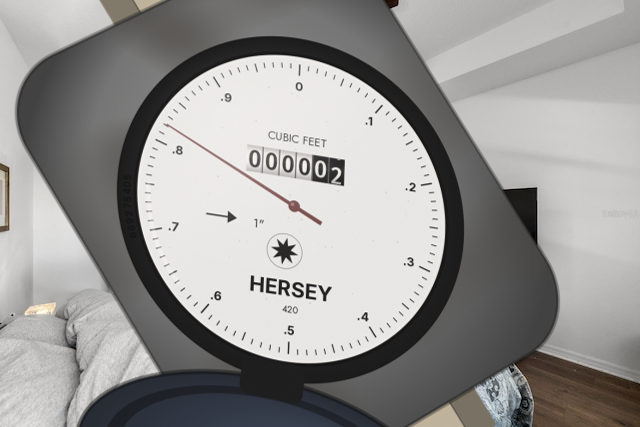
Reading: 1.82
